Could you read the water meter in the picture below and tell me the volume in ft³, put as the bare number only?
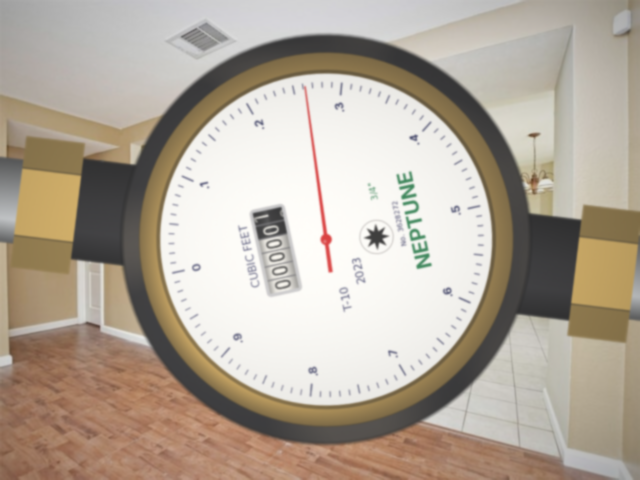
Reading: 1.26
